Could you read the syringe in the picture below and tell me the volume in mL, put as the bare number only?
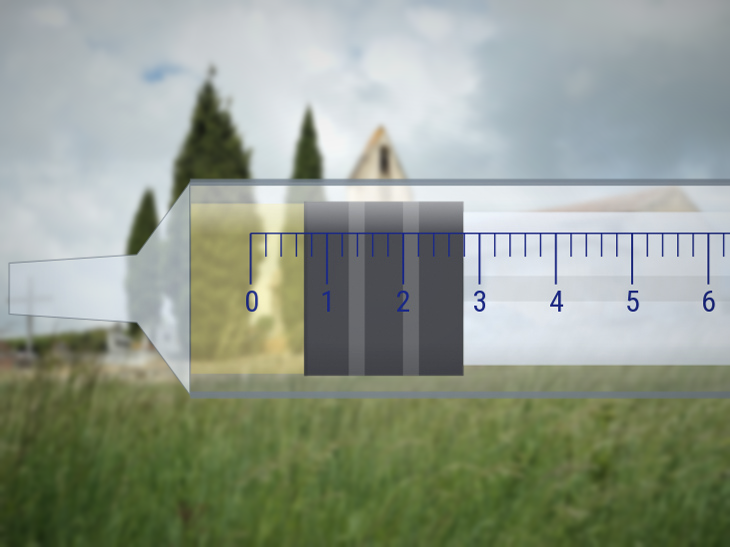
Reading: 0.7
